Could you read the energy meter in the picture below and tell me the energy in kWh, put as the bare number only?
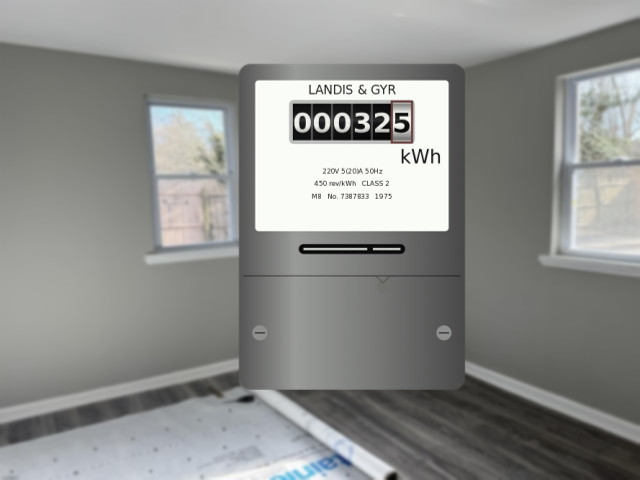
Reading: 32.5
